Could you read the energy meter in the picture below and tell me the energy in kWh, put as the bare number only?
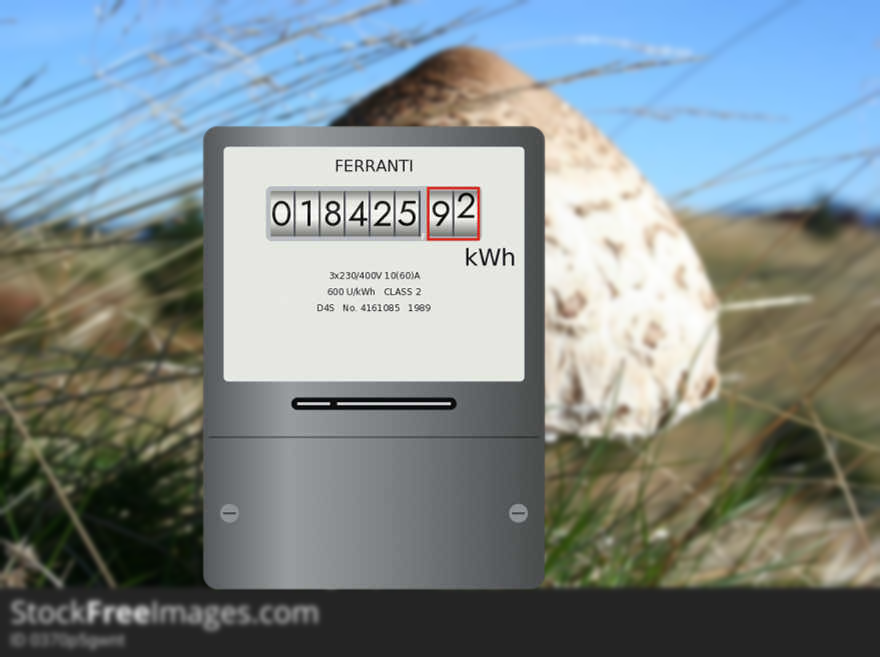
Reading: 18425.92
